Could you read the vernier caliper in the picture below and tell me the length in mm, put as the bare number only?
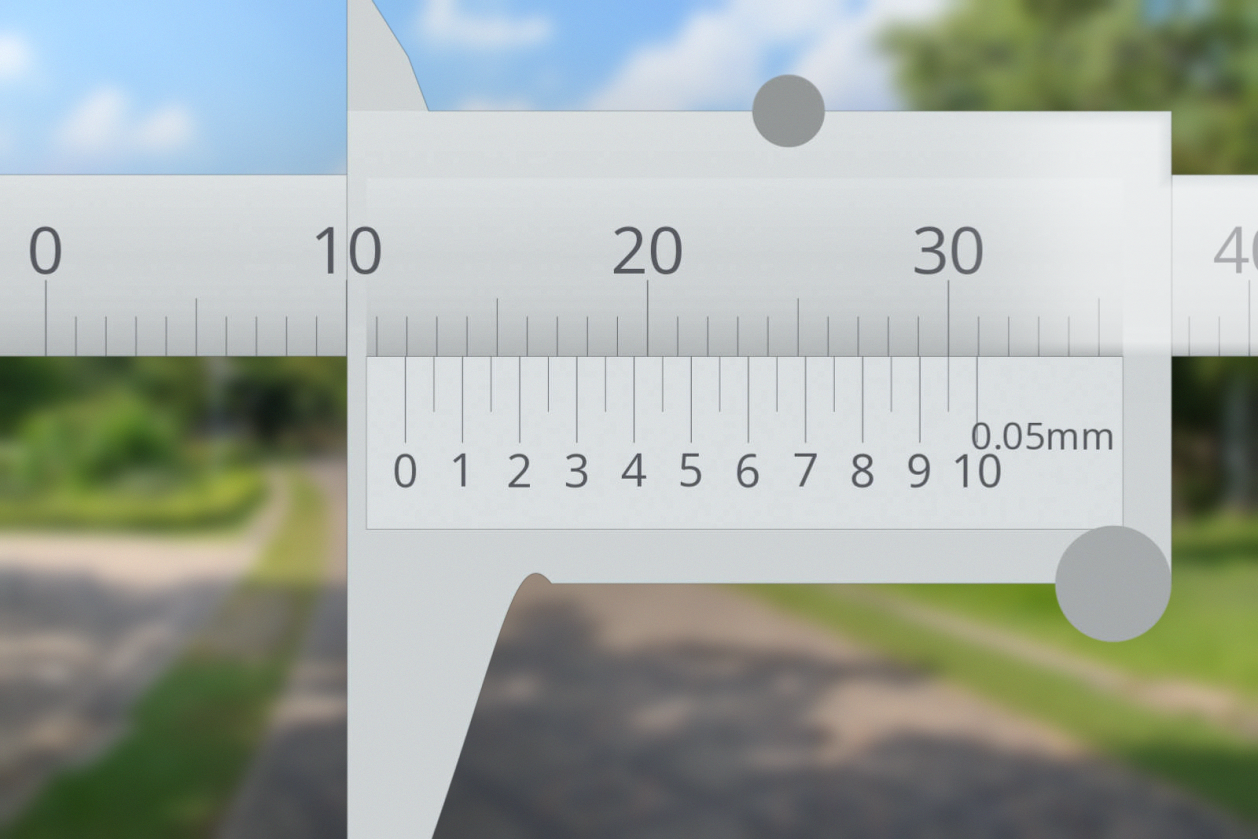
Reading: 11.95
